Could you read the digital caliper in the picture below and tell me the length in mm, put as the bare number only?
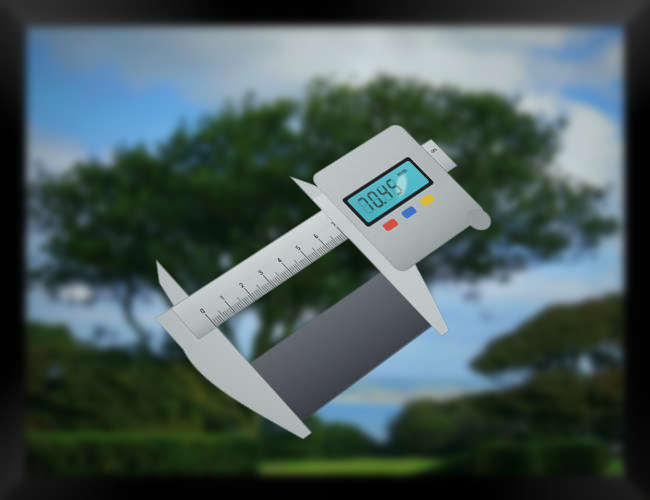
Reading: 70.45
